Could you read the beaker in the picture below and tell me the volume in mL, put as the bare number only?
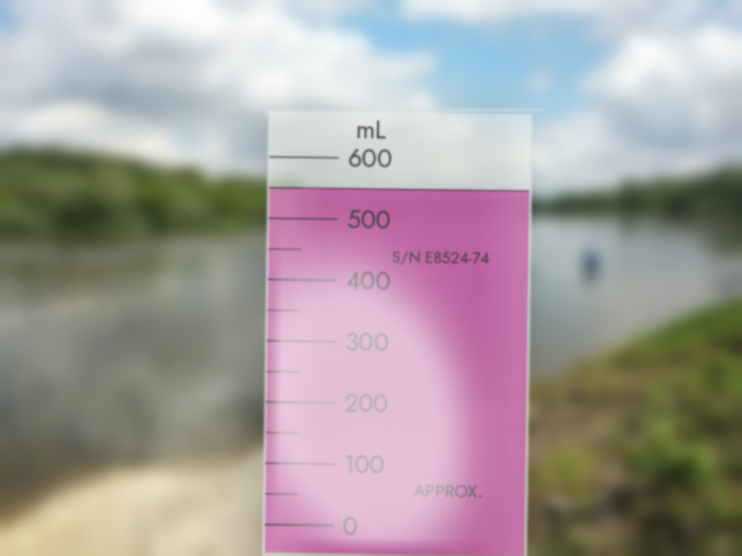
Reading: 550
